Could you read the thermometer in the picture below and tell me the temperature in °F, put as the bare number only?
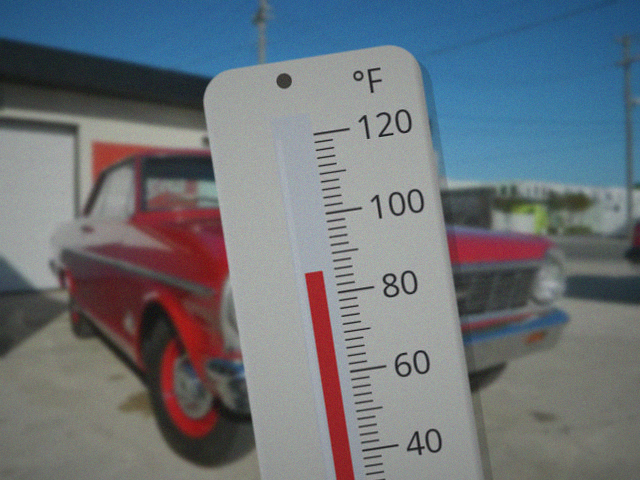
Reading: 86
